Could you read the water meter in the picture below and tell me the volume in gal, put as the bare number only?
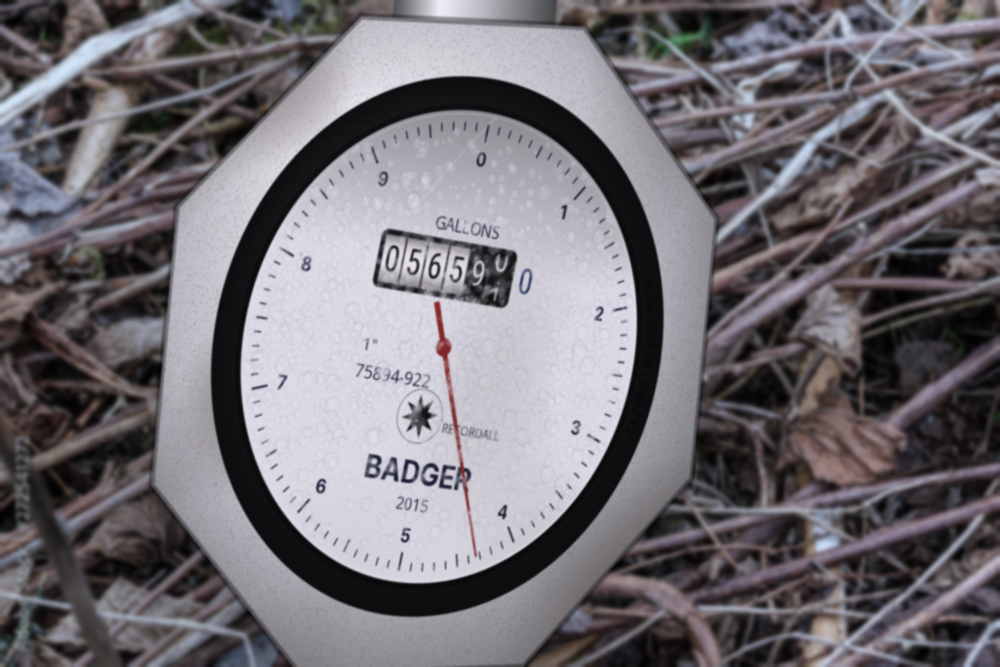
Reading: 565904.3
